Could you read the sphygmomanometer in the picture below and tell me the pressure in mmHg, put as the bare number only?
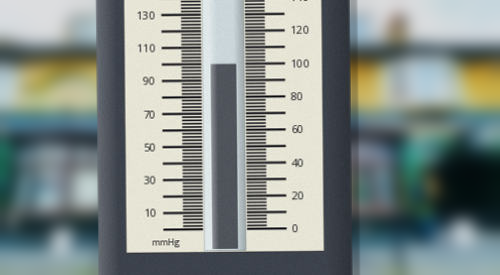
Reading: 100
